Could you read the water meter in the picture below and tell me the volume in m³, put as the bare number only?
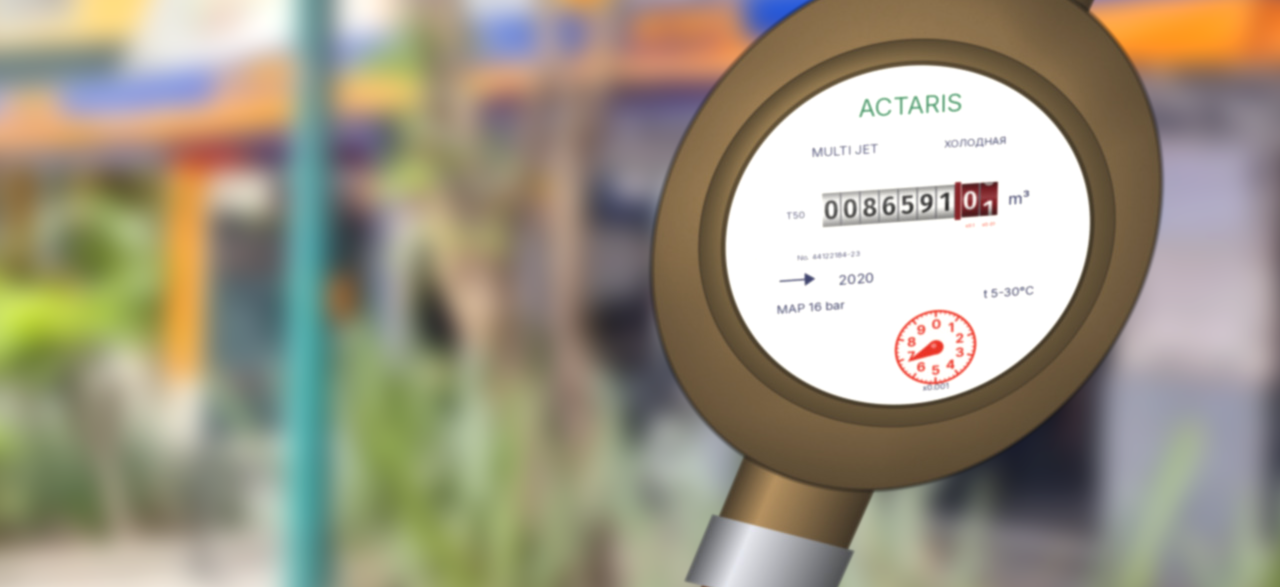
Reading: 86591.006
